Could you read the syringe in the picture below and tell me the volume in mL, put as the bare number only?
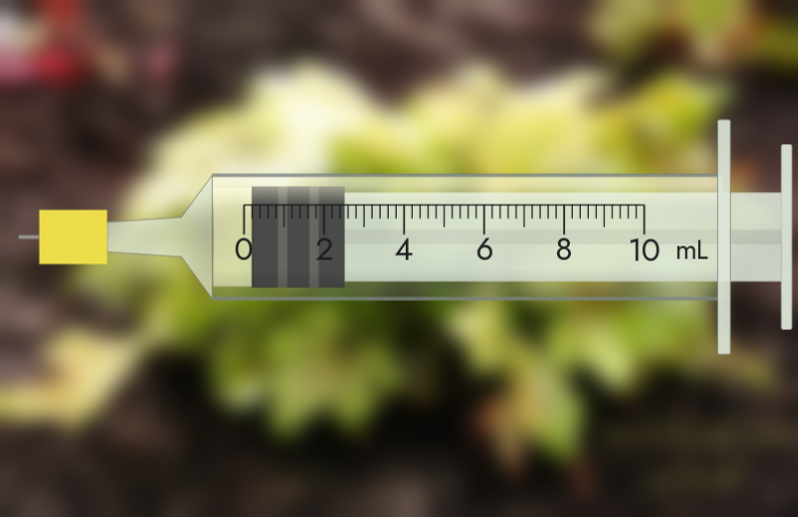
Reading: 0.2
